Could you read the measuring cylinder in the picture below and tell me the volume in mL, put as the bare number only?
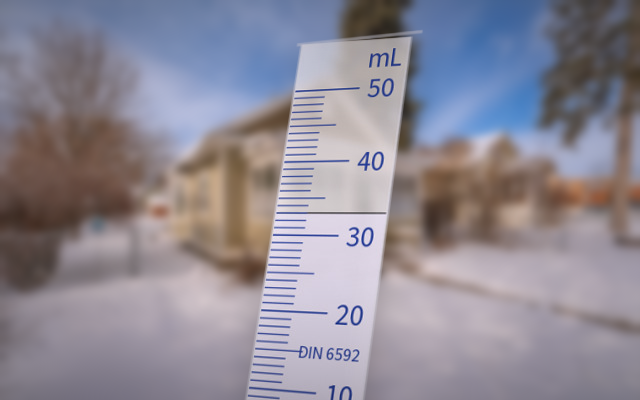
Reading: 33
